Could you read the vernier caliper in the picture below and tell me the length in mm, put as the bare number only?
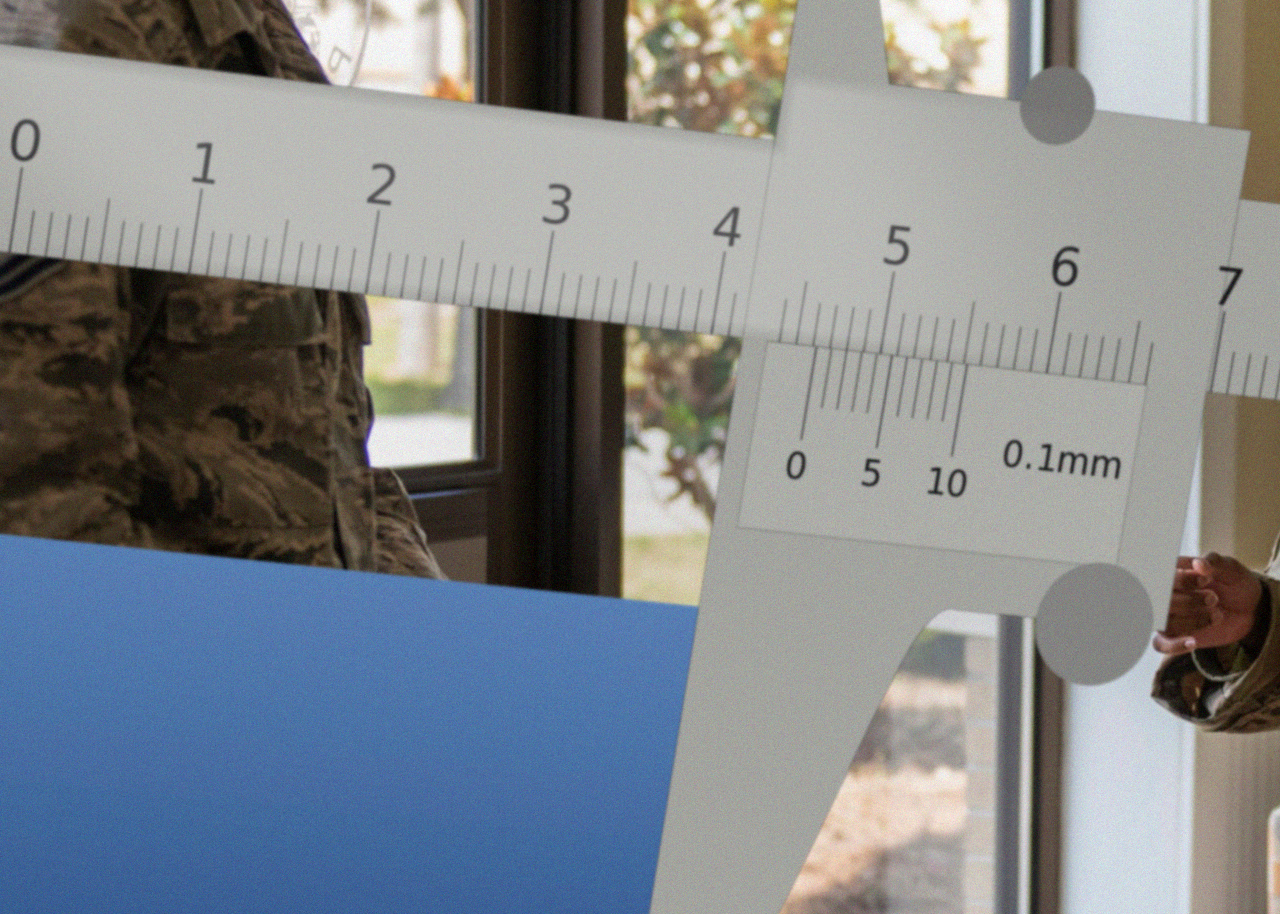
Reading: 46.2
